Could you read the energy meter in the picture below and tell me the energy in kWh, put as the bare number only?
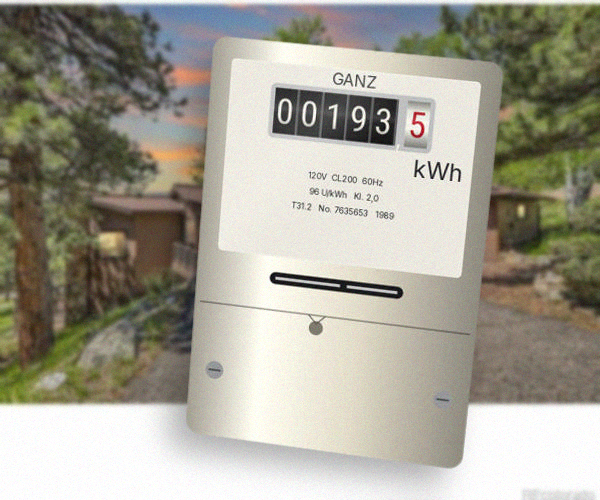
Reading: 193.5
